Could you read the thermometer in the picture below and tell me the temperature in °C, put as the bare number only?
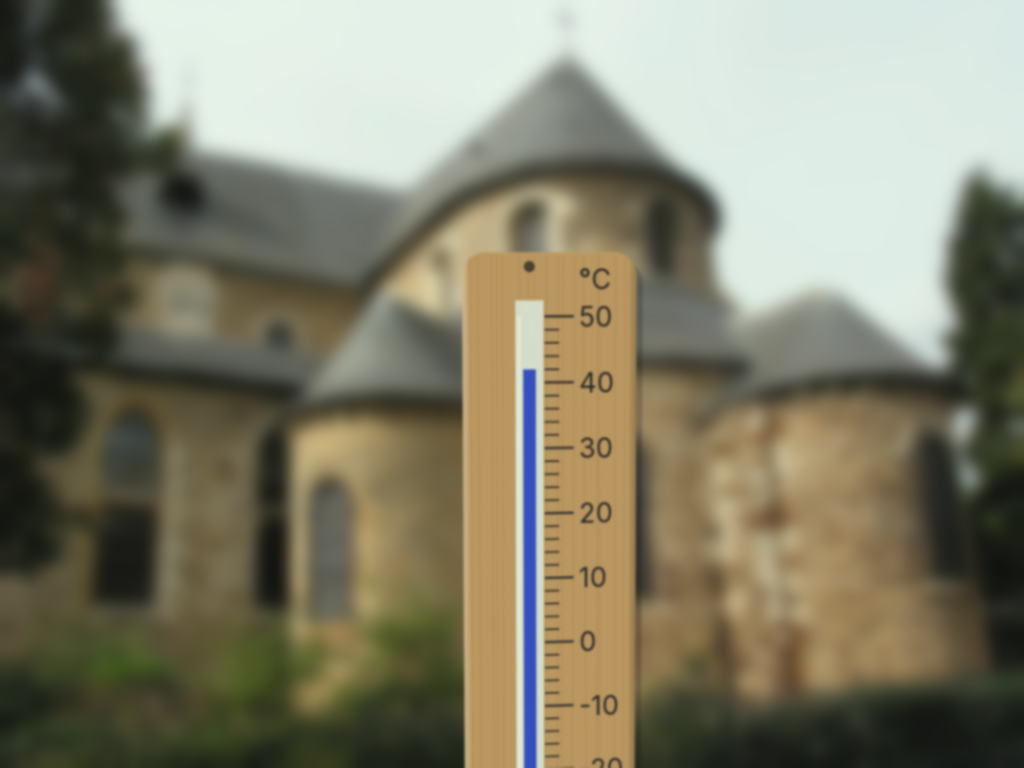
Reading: 42
